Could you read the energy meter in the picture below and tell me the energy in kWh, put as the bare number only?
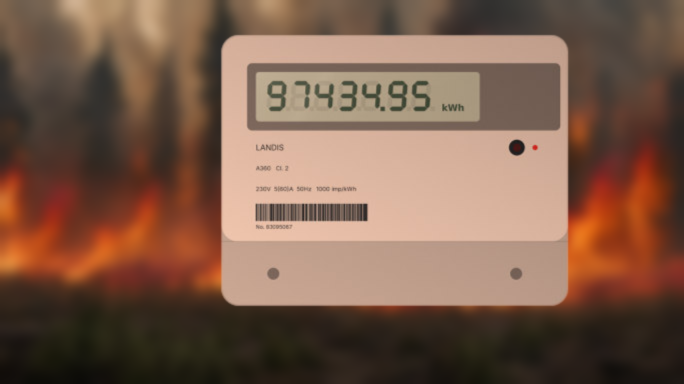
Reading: 97434.95
